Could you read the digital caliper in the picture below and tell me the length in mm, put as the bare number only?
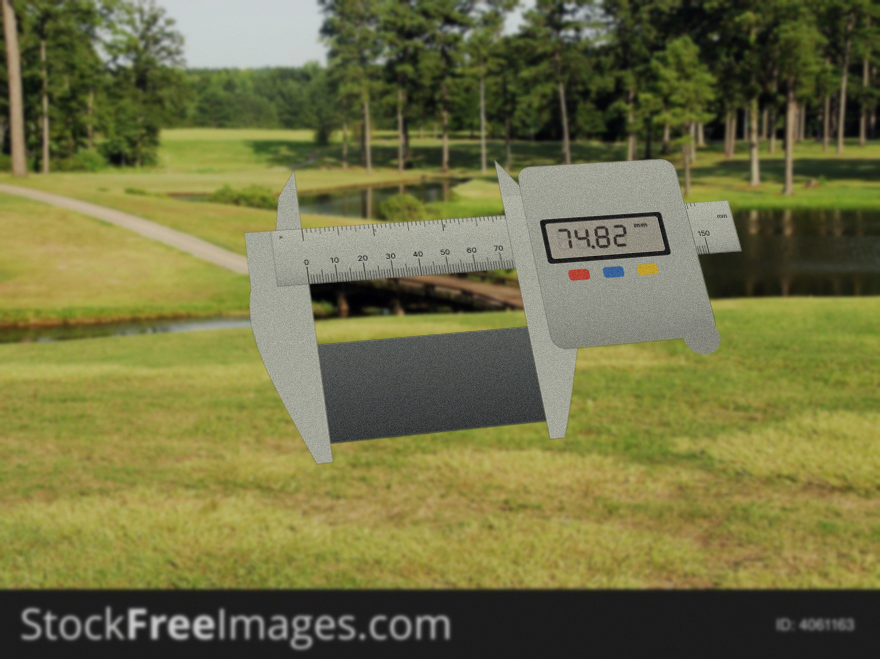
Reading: 74.82
